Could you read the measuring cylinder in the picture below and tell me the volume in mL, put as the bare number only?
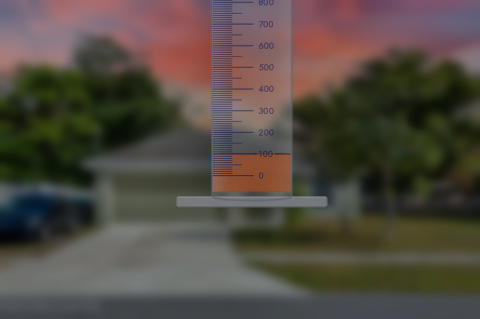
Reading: 100
